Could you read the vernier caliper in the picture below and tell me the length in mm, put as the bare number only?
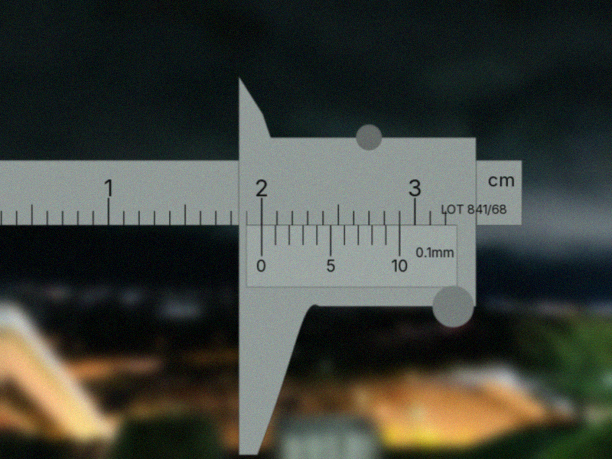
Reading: 20.0
